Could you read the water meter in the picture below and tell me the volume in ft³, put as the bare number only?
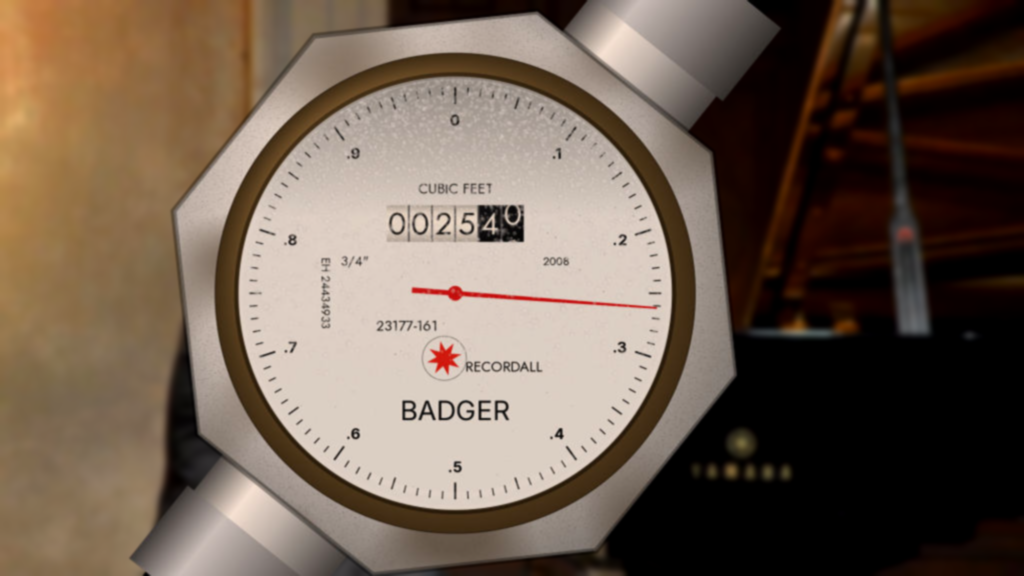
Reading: 2540.26
